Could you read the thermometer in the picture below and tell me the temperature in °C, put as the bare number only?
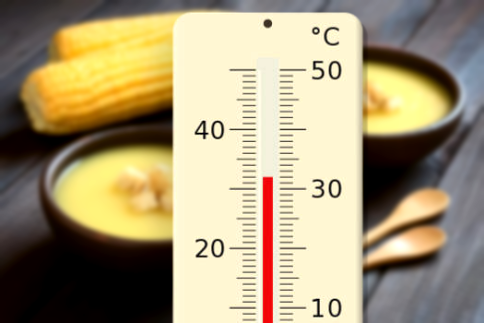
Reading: 32
